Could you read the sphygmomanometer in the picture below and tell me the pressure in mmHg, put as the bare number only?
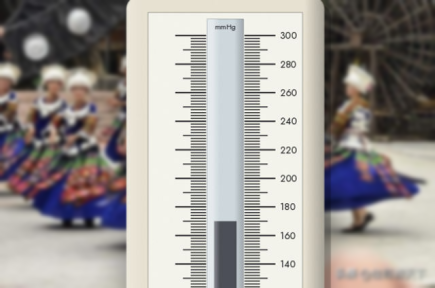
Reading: 170
